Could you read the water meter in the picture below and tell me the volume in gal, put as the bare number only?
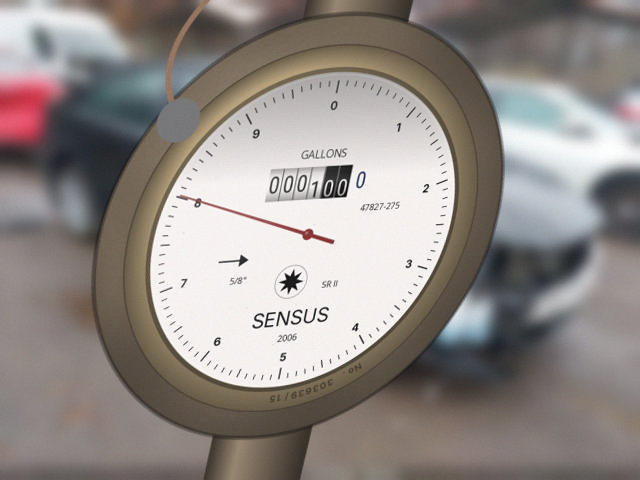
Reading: 998.0
